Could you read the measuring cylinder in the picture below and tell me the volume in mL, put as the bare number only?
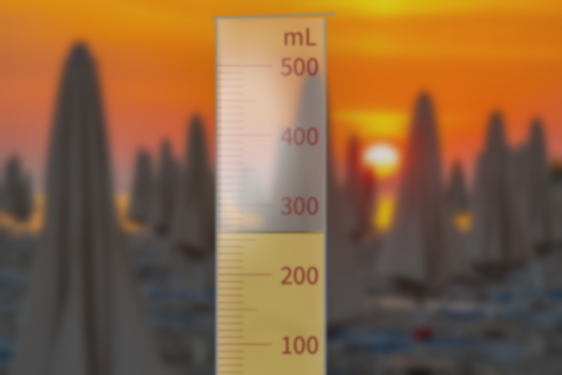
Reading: 260
